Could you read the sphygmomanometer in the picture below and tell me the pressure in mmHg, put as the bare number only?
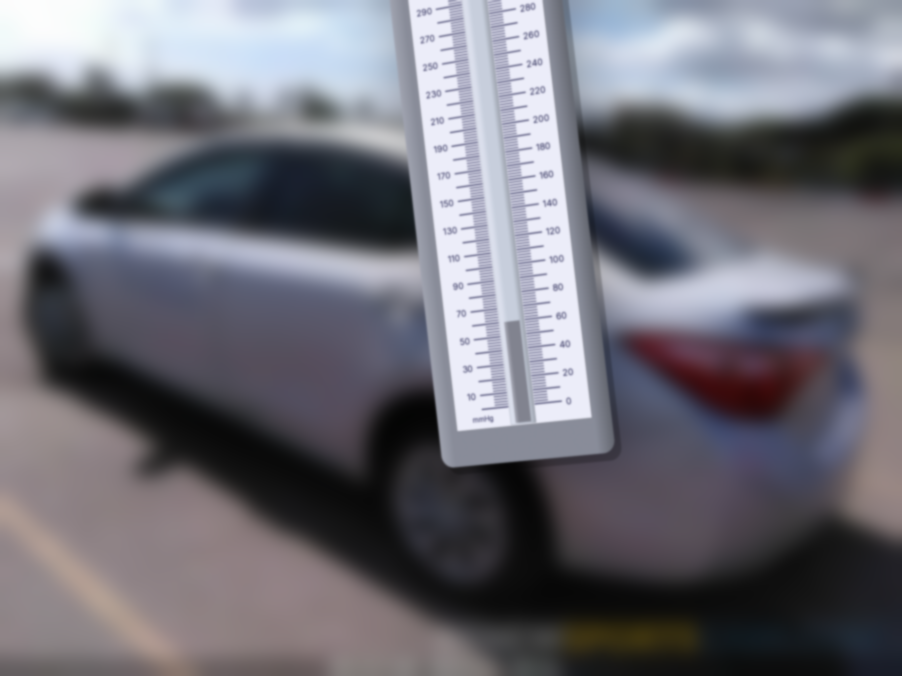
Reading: 60
